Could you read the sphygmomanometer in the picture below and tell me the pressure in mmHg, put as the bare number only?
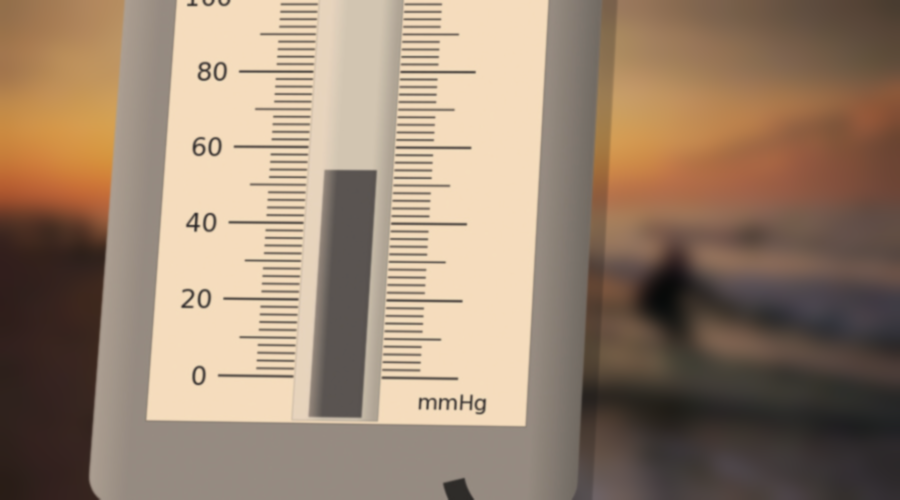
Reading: 54
